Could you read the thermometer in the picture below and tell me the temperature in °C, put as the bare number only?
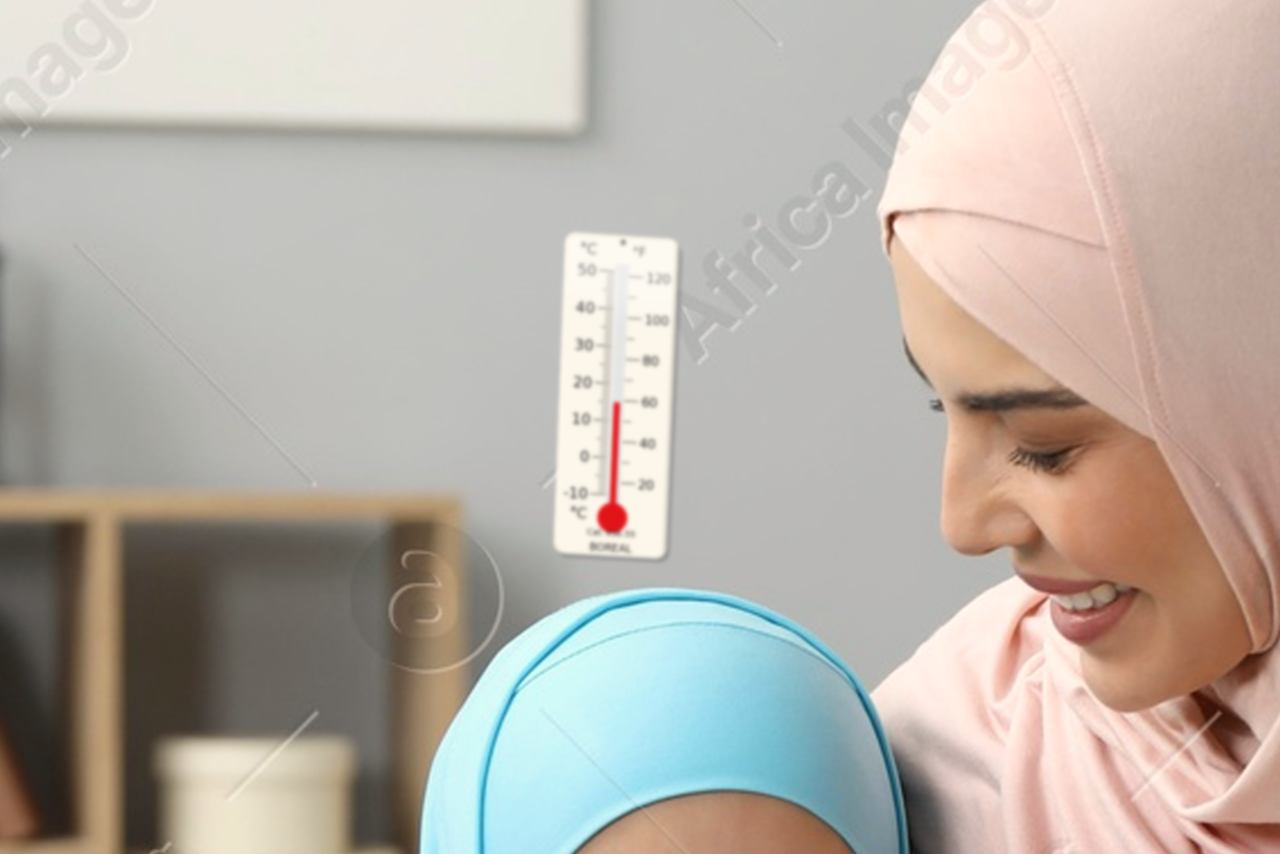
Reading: 15
